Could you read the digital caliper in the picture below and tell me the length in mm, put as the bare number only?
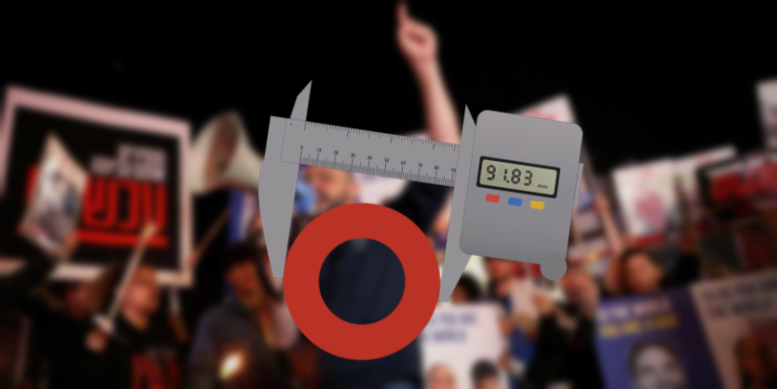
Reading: 91.83
